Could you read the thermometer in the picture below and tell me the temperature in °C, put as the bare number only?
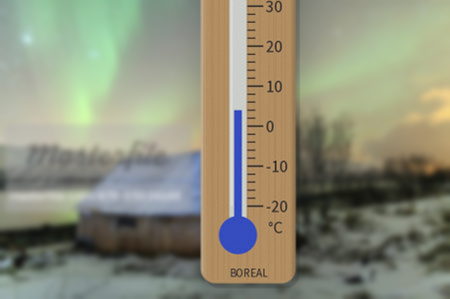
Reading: 4
